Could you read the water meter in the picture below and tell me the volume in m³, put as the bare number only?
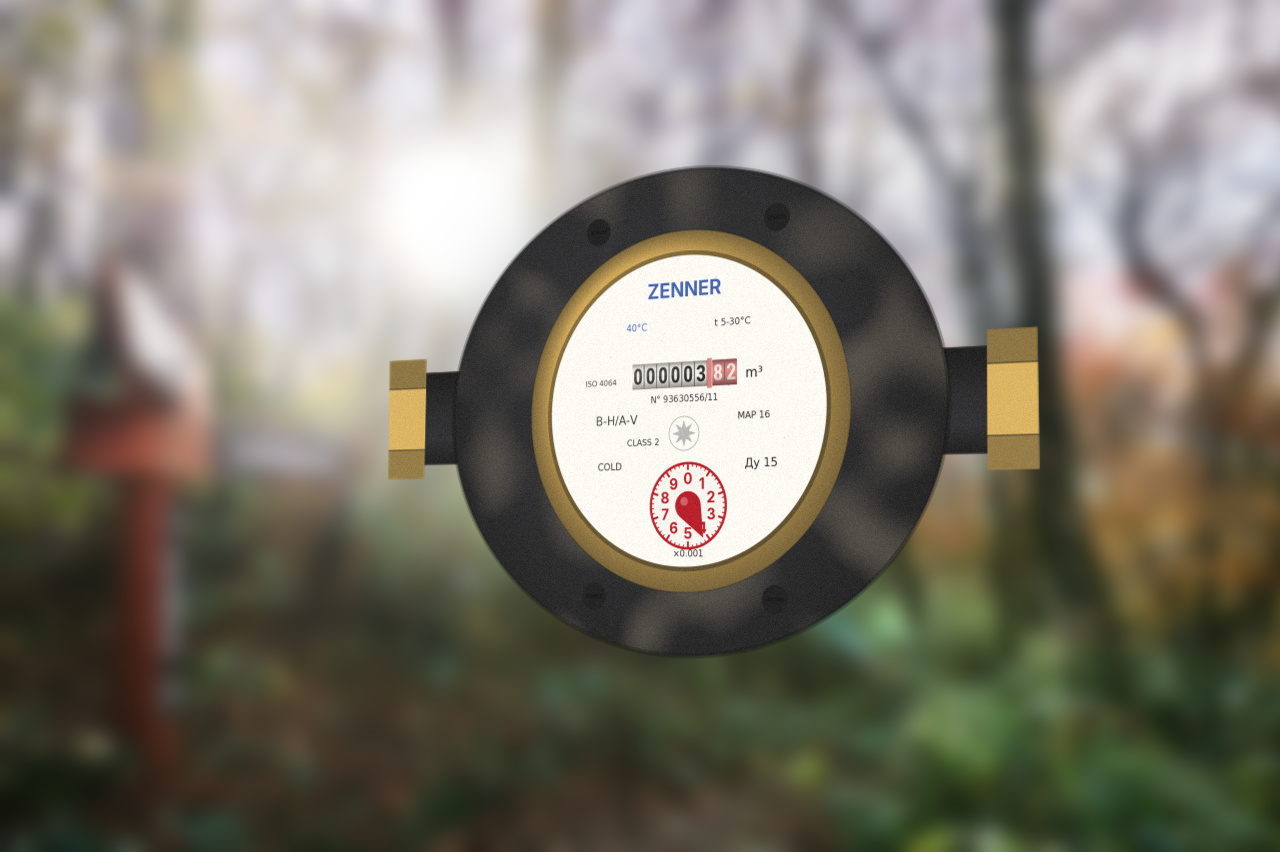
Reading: 3.824
